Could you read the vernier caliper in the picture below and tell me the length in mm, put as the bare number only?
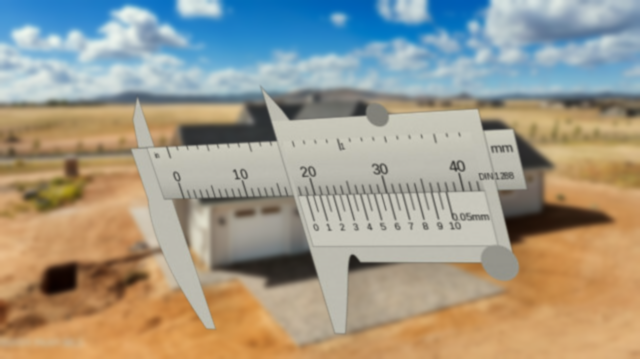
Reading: 18.8
